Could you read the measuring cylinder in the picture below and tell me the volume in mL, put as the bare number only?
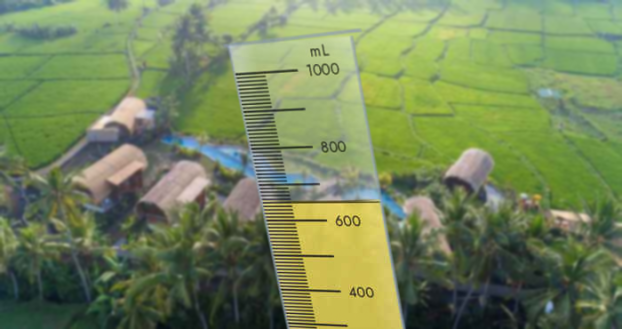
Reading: 650
